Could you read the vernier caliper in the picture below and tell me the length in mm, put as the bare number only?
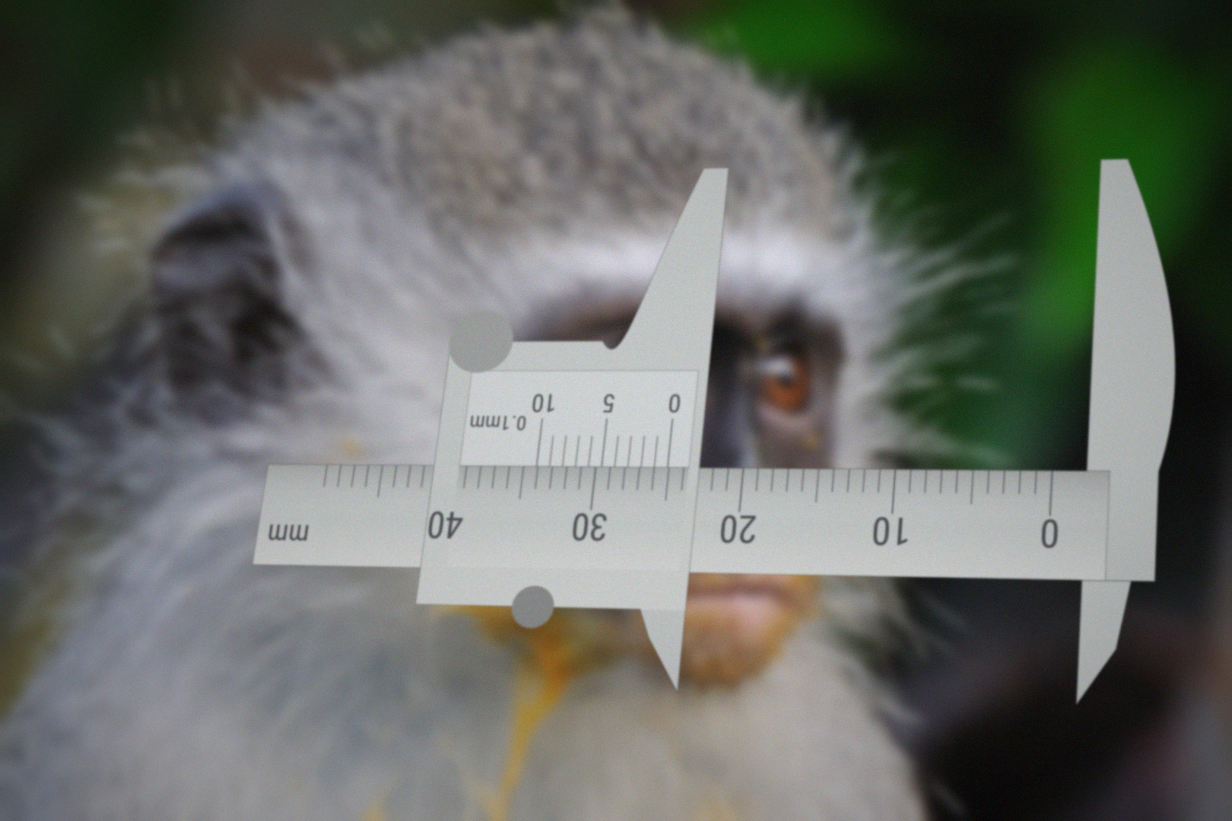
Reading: 25.1
